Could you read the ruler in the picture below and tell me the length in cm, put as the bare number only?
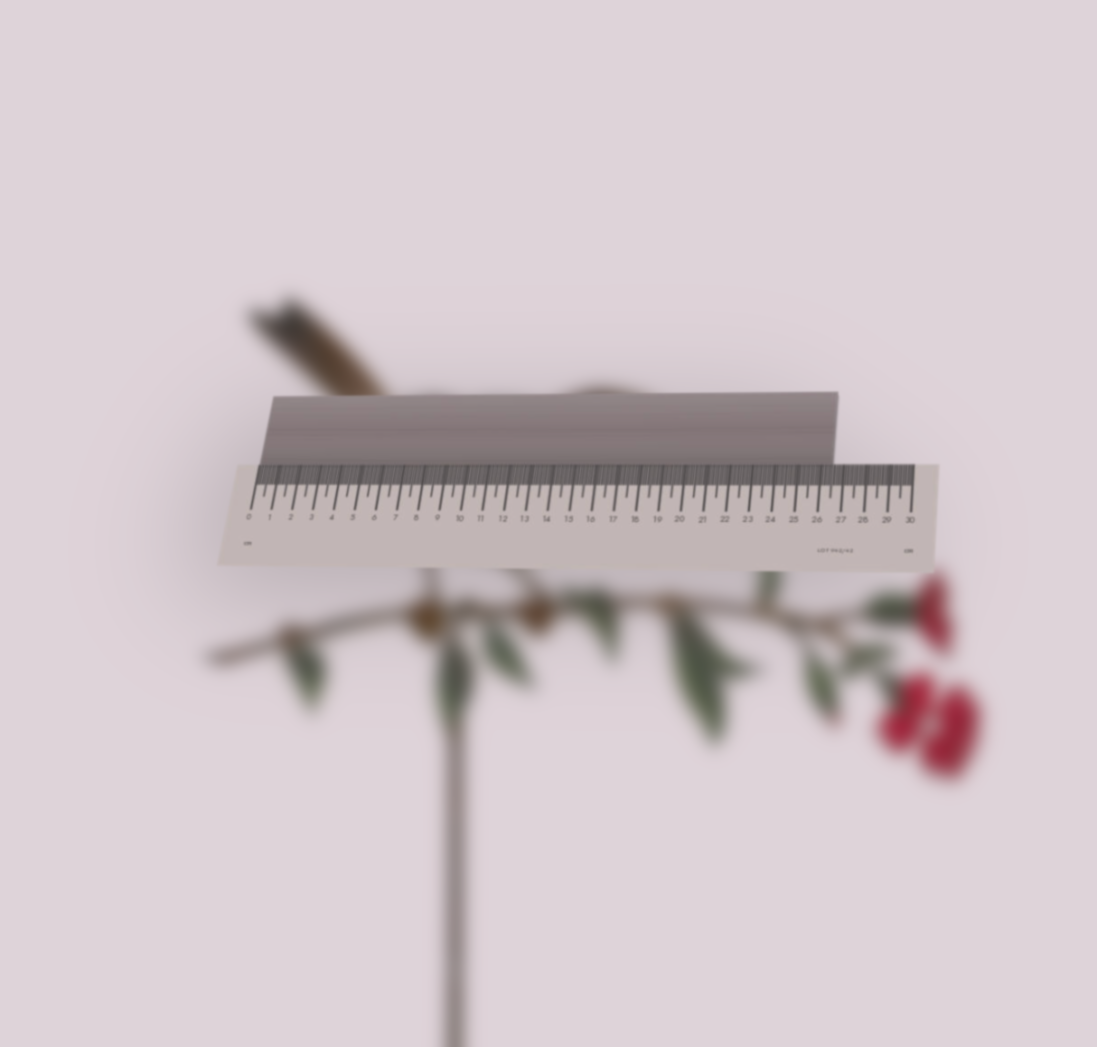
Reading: 26.5
